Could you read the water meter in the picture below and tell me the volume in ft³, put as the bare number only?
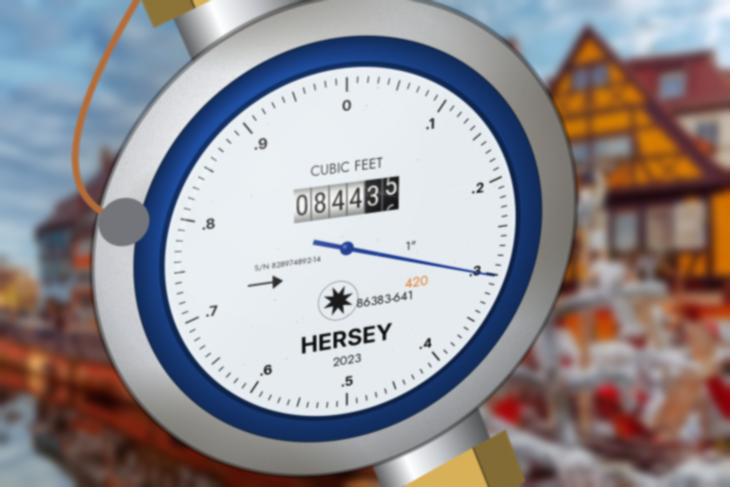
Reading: 84435.30
